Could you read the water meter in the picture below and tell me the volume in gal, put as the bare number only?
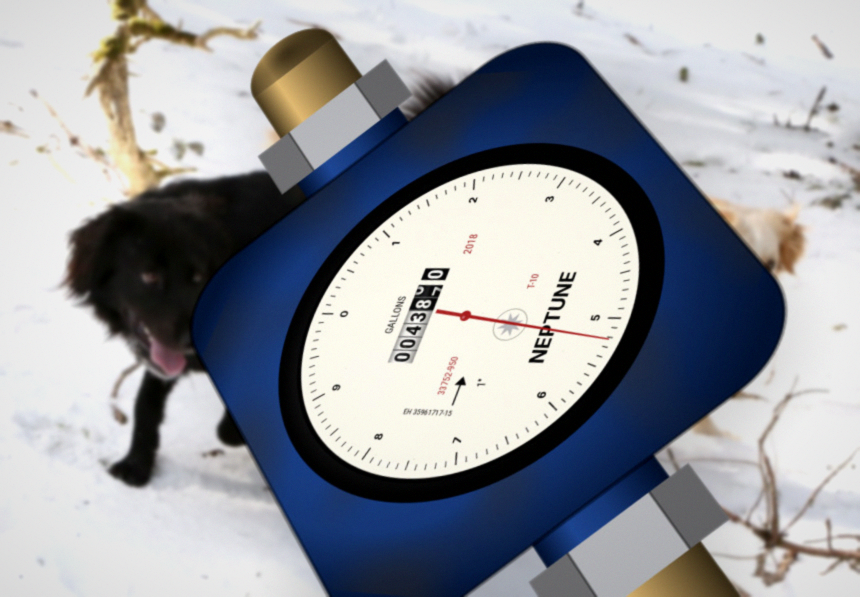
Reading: 43865.2
